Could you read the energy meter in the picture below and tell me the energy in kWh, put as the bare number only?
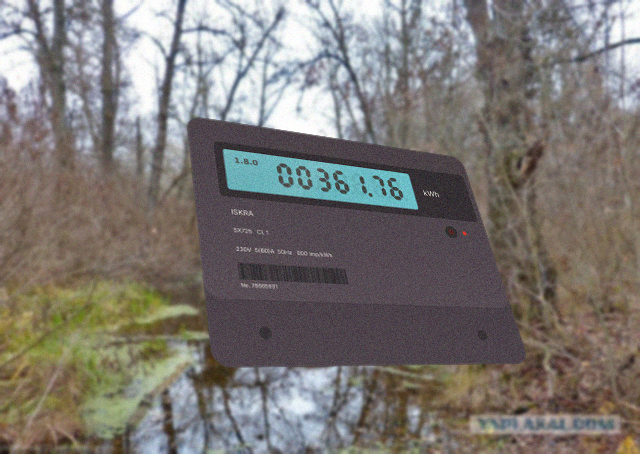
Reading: 361.76
